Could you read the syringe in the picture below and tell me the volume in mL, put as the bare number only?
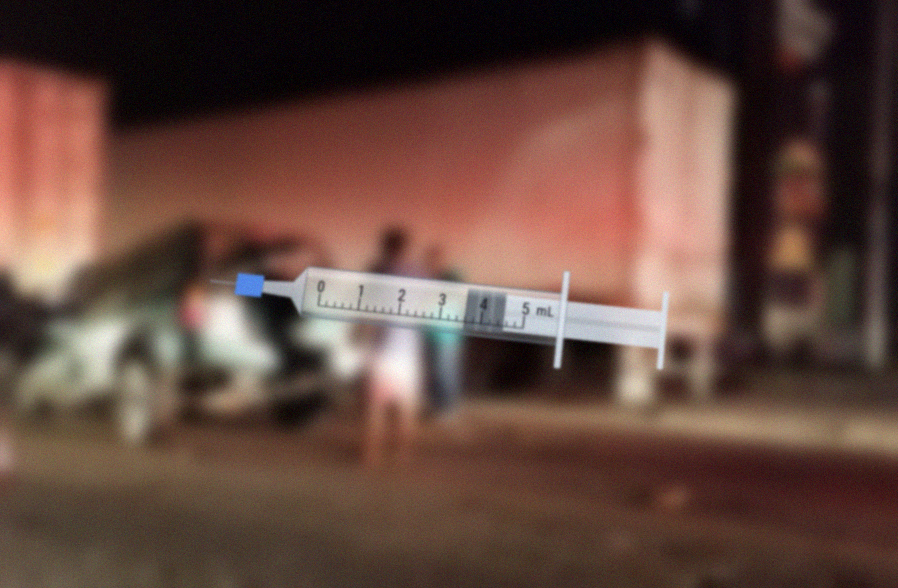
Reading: 3.6
